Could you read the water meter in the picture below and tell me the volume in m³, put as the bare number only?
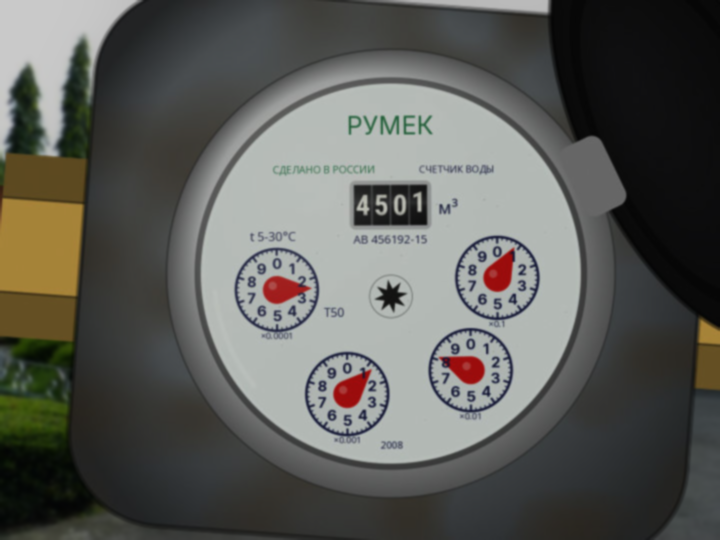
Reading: 4501.0812
